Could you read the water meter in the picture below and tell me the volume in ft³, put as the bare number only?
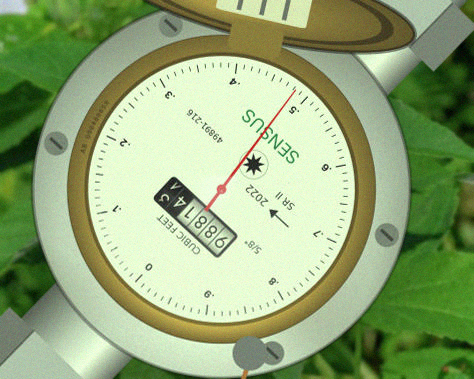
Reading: 988143.48
